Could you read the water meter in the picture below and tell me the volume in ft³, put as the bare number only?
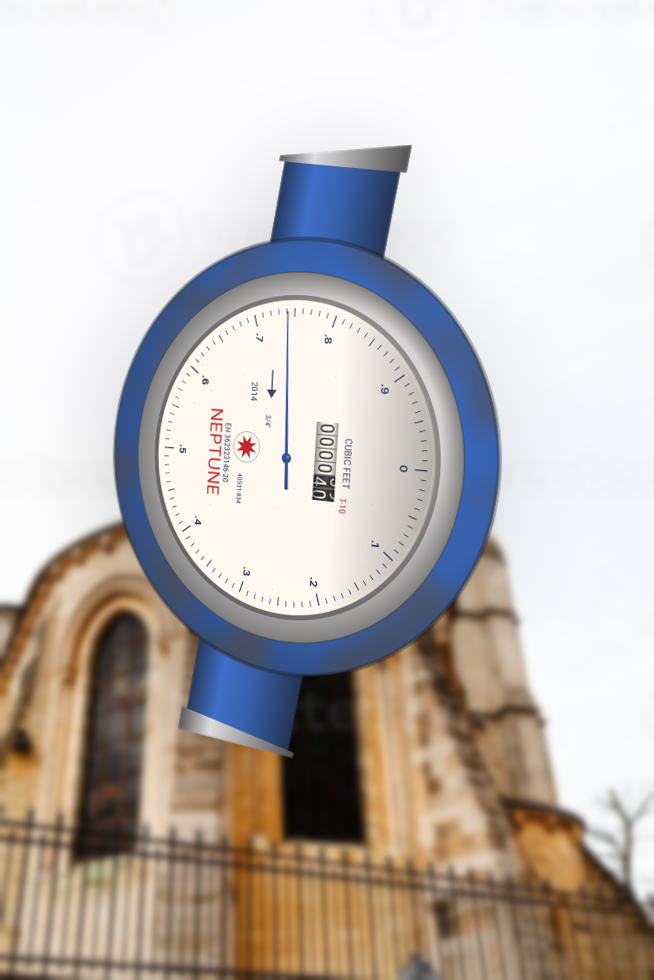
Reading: 39.74
